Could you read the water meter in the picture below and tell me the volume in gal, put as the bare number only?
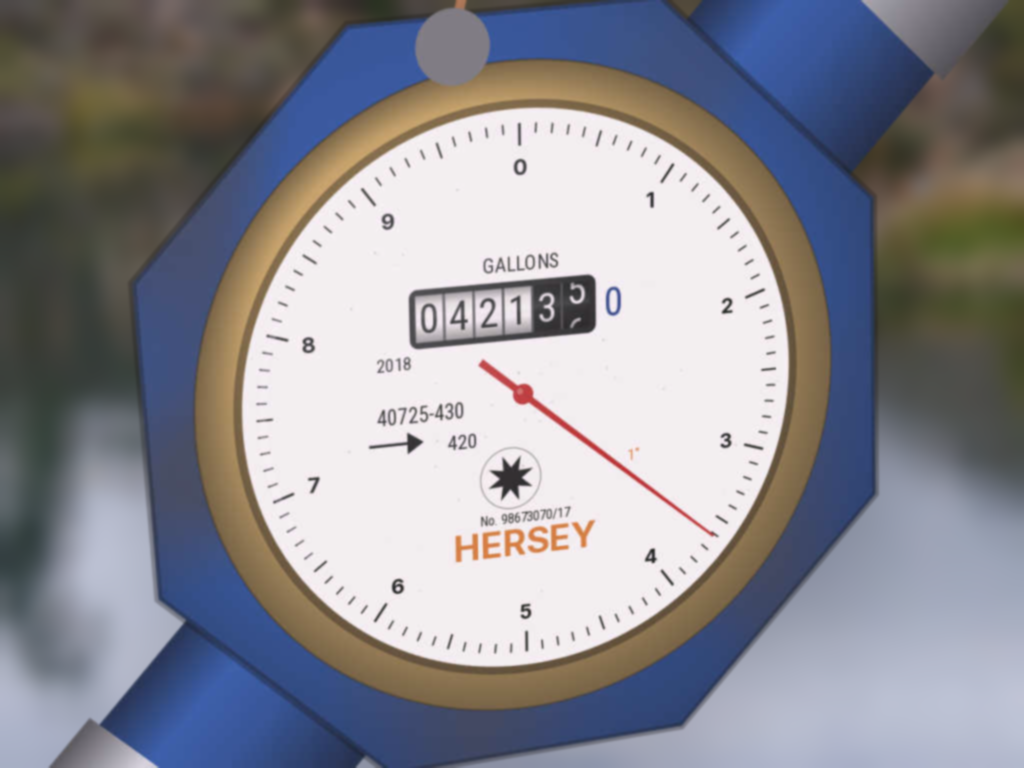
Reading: 421353.6
